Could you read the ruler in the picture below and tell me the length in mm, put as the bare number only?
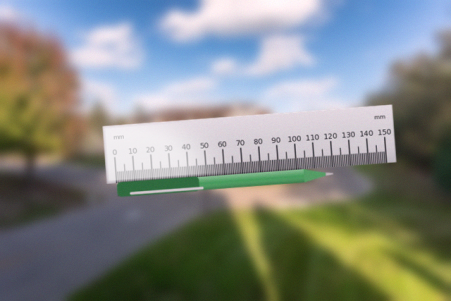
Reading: 120
